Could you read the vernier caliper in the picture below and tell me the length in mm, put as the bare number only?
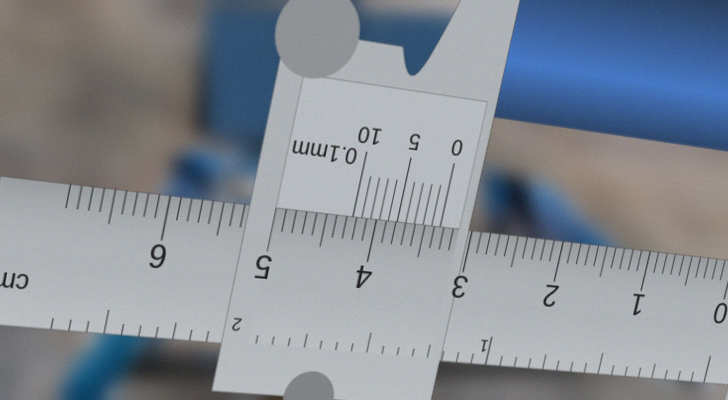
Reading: 33.4
